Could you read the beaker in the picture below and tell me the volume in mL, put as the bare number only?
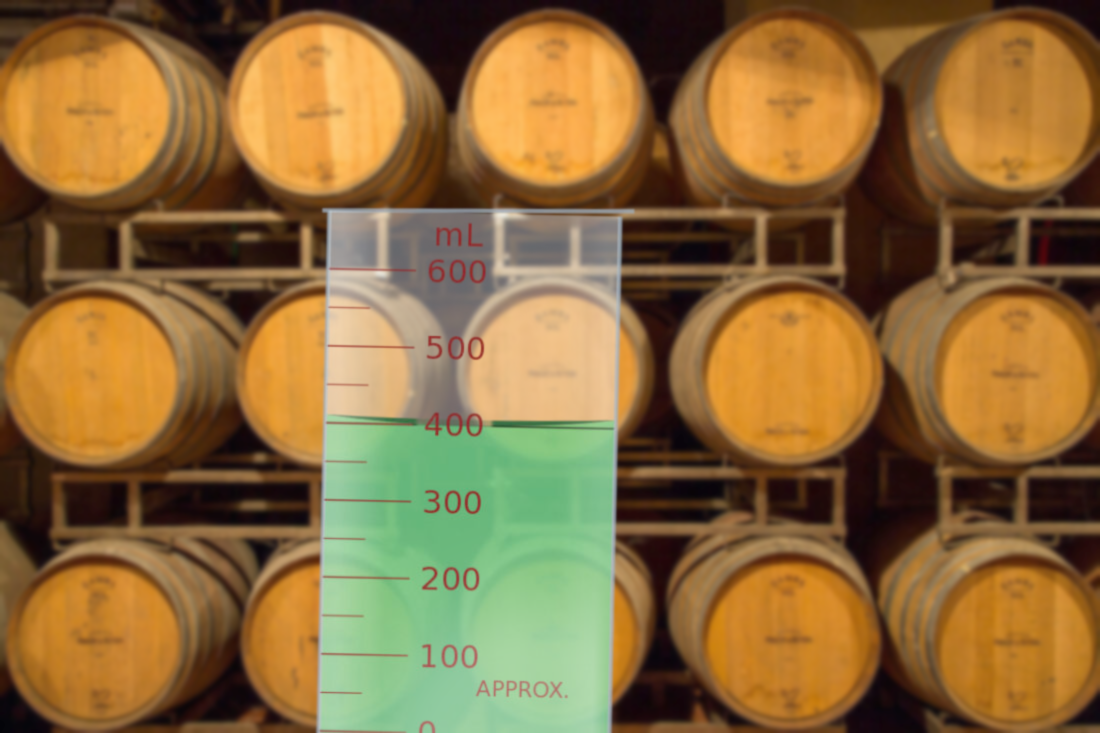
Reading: 400
